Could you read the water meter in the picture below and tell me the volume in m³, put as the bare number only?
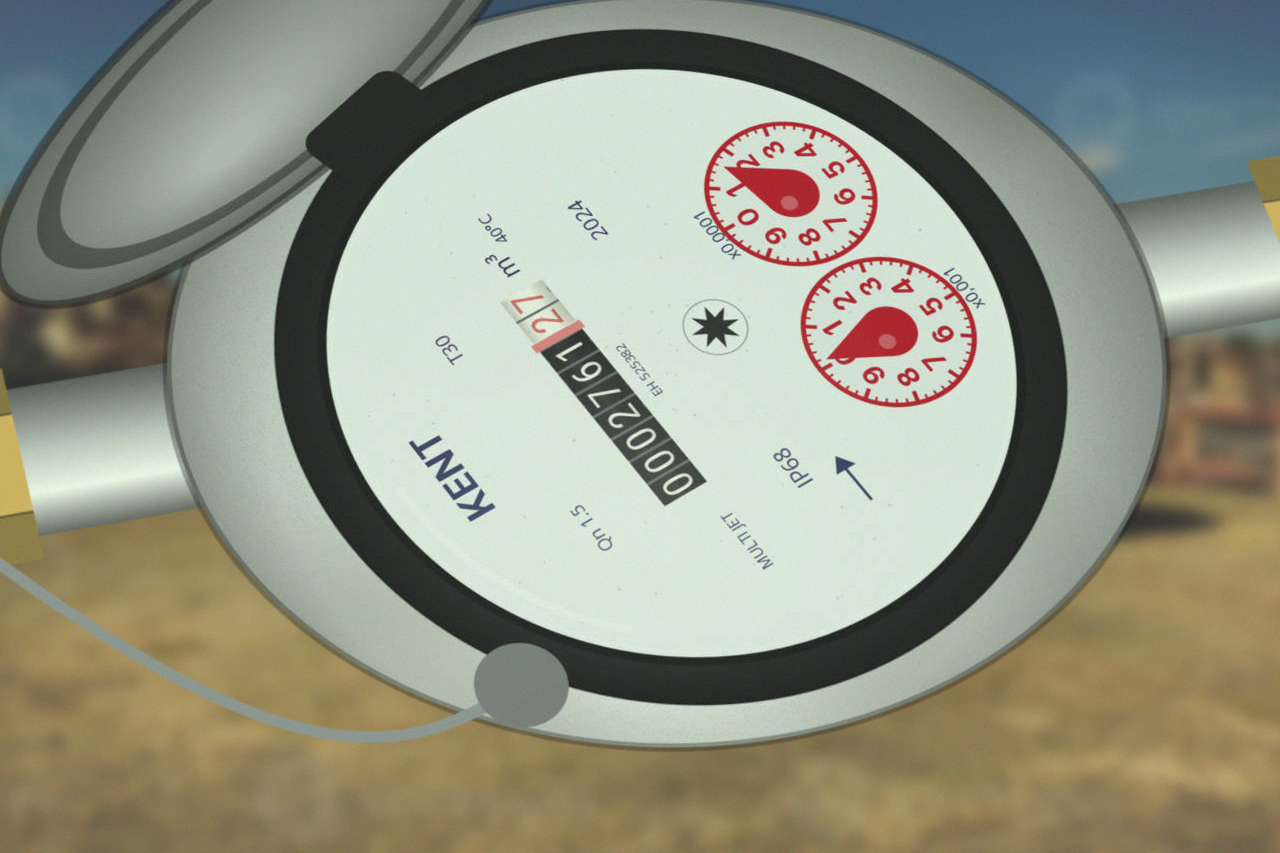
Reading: 2761.2701
